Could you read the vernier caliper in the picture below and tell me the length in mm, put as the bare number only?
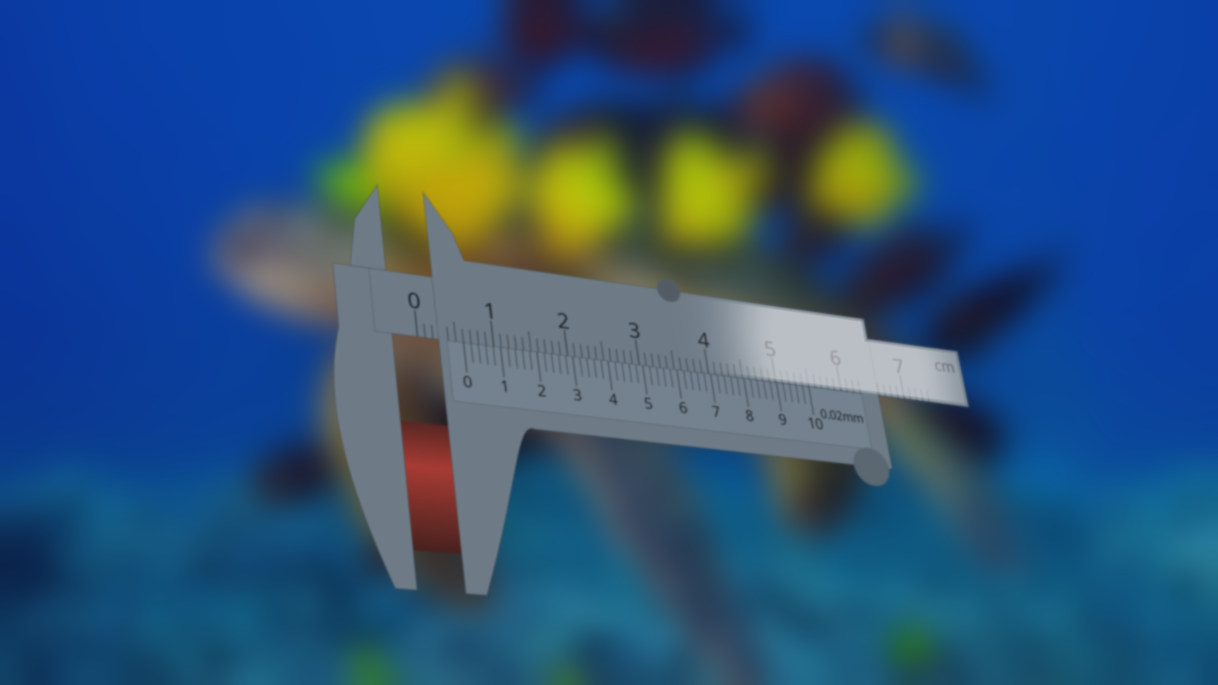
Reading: 6.0
